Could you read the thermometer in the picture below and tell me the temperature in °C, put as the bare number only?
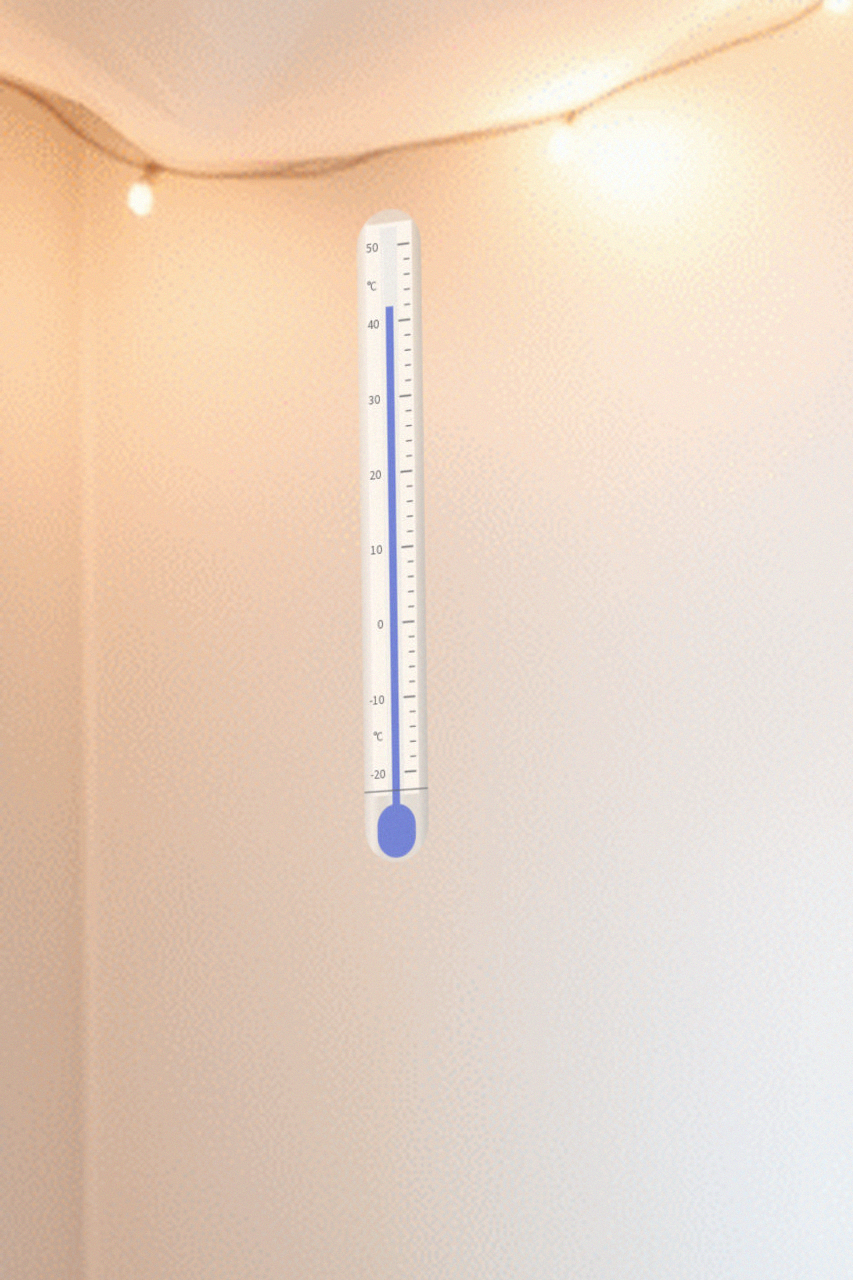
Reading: 42
